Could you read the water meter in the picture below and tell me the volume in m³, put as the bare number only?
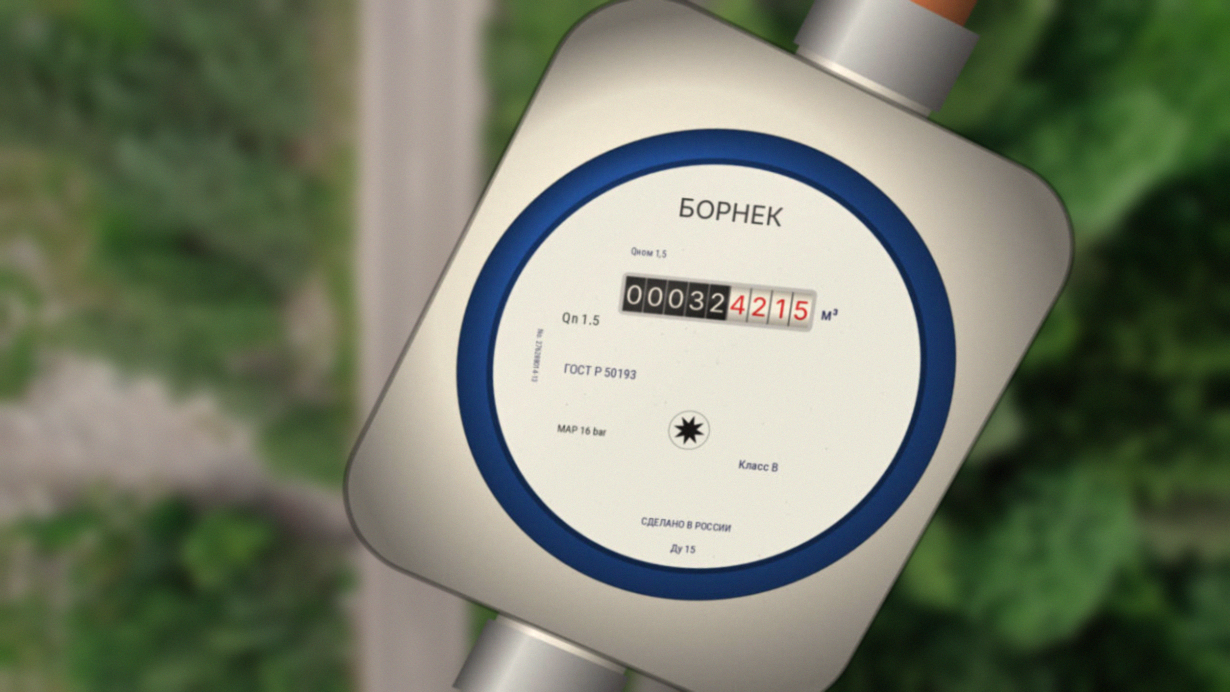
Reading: 32.4215
